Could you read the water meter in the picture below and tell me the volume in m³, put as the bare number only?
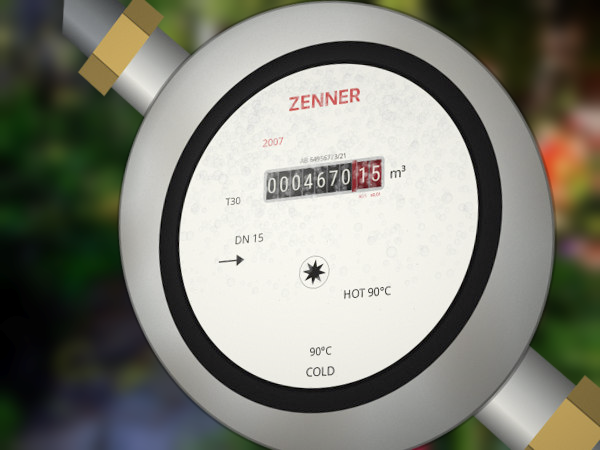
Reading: 4670.15
